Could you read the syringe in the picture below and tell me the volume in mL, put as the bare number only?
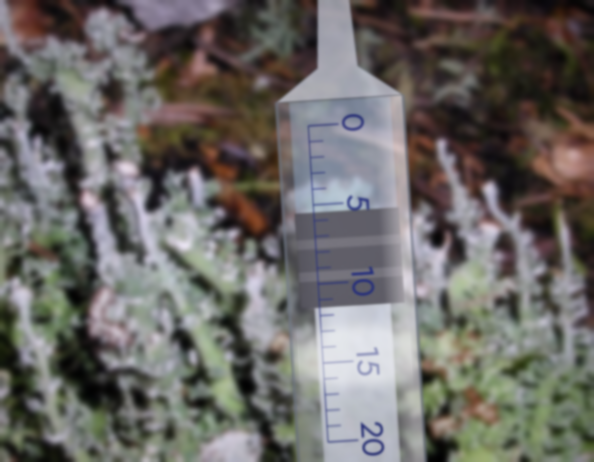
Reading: 5.5
